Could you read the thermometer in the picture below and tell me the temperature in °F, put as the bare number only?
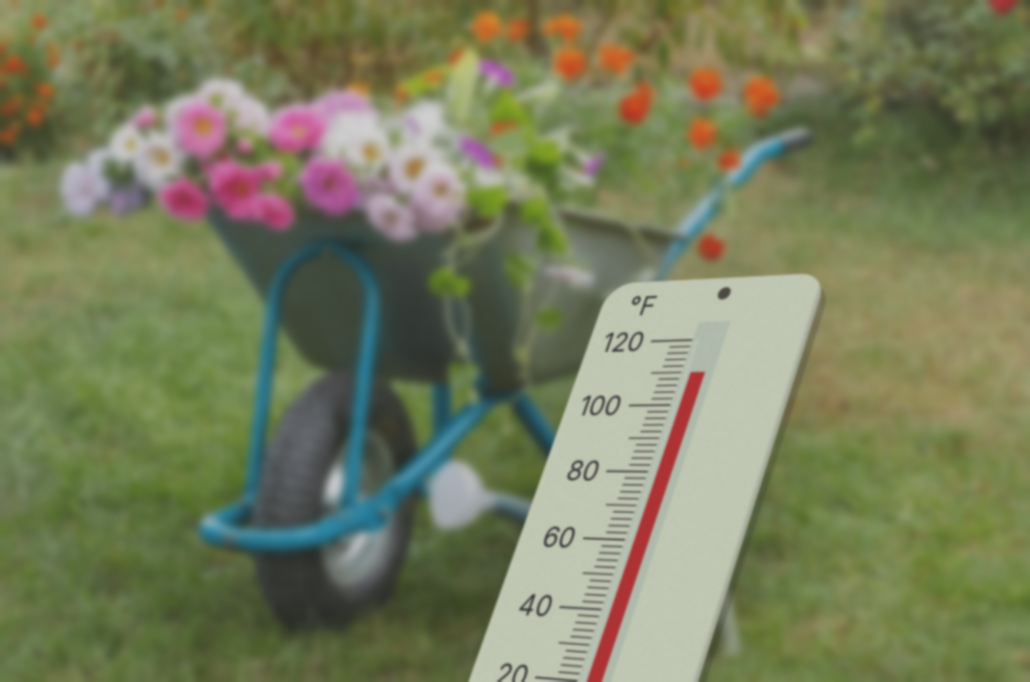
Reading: 110
